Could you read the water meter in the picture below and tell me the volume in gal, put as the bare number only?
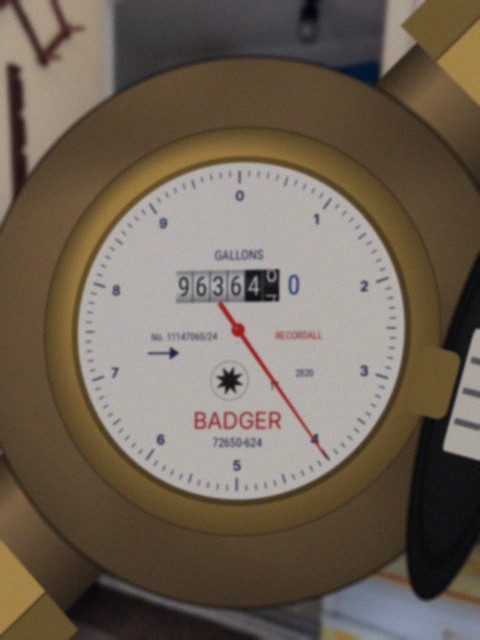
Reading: 9636464.0
